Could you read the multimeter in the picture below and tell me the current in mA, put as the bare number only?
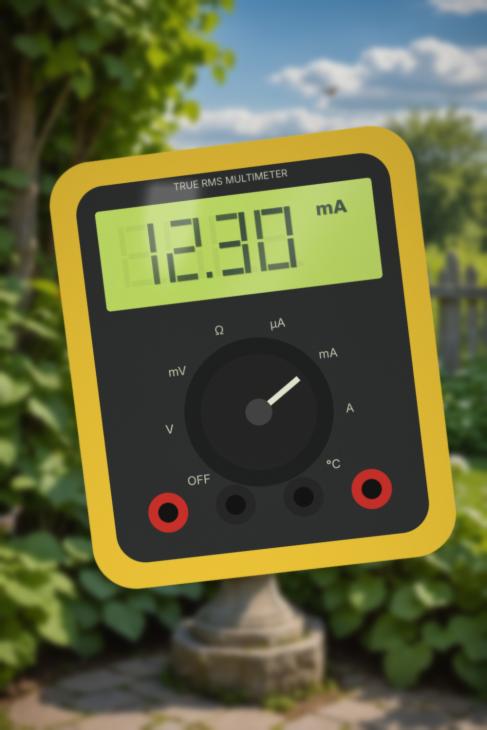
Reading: 12.30
